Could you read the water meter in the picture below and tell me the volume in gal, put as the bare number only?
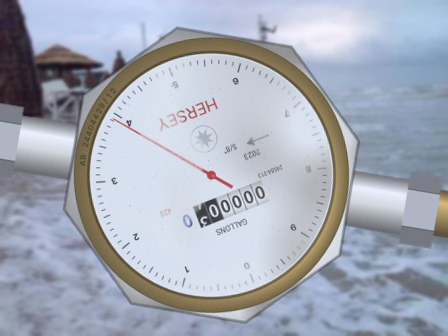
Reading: 33.9
